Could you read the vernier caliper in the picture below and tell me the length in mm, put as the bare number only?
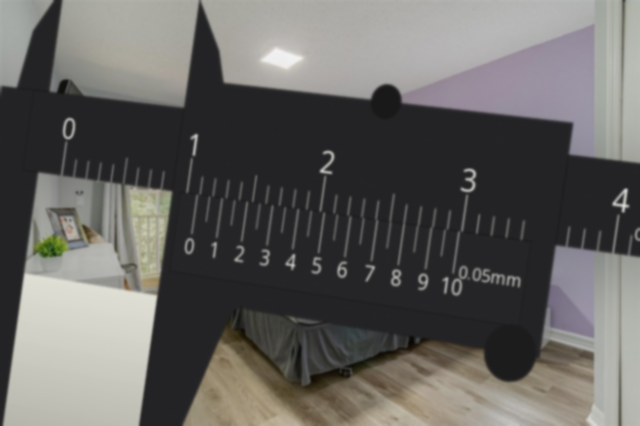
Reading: 10.8
